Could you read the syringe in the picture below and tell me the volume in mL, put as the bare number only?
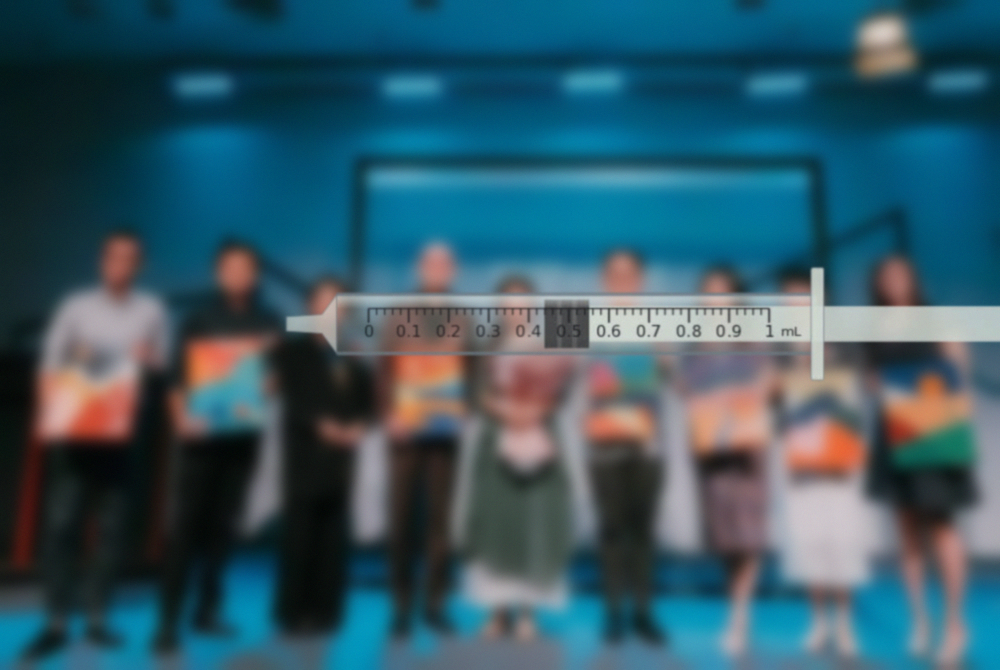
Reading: 0.44
